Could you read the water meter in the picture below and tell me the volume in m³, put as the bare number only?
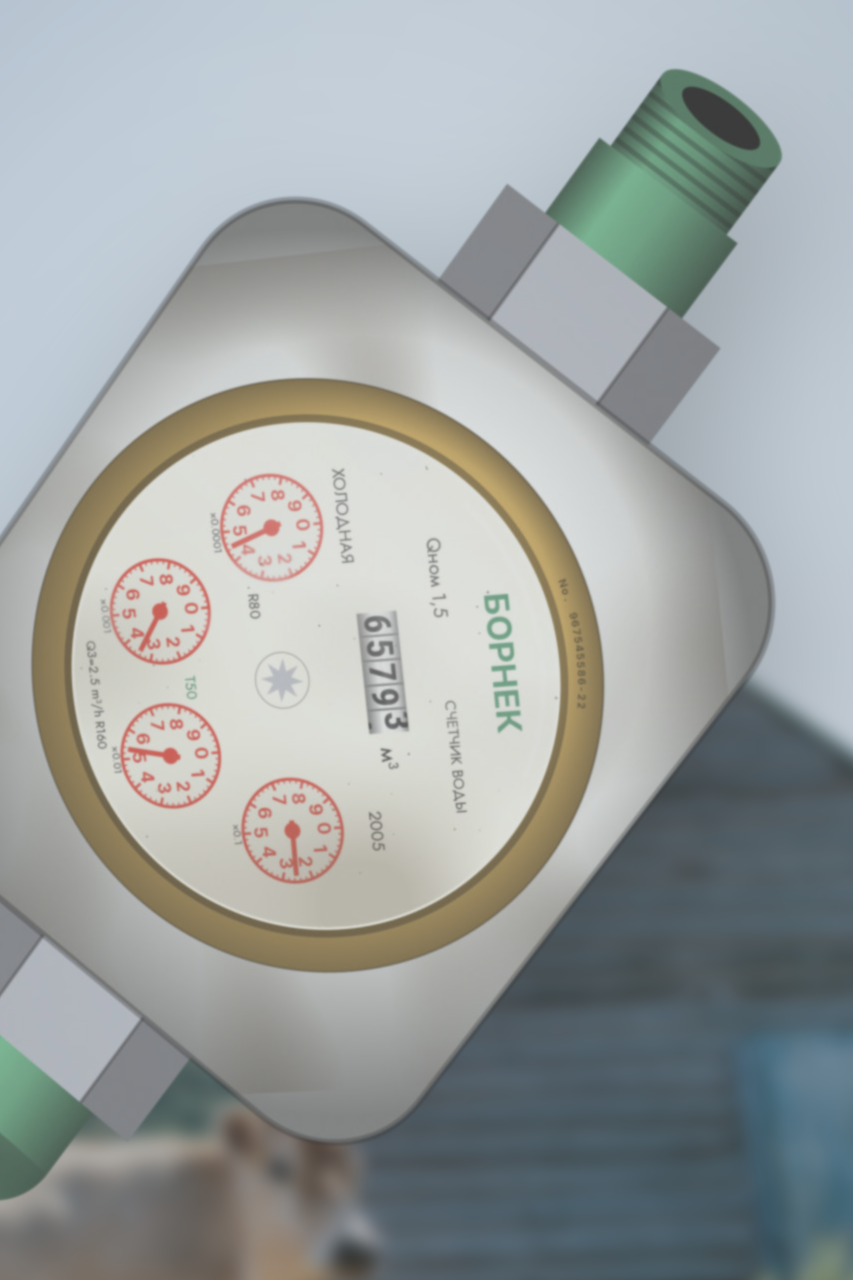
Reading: 65793.2534
